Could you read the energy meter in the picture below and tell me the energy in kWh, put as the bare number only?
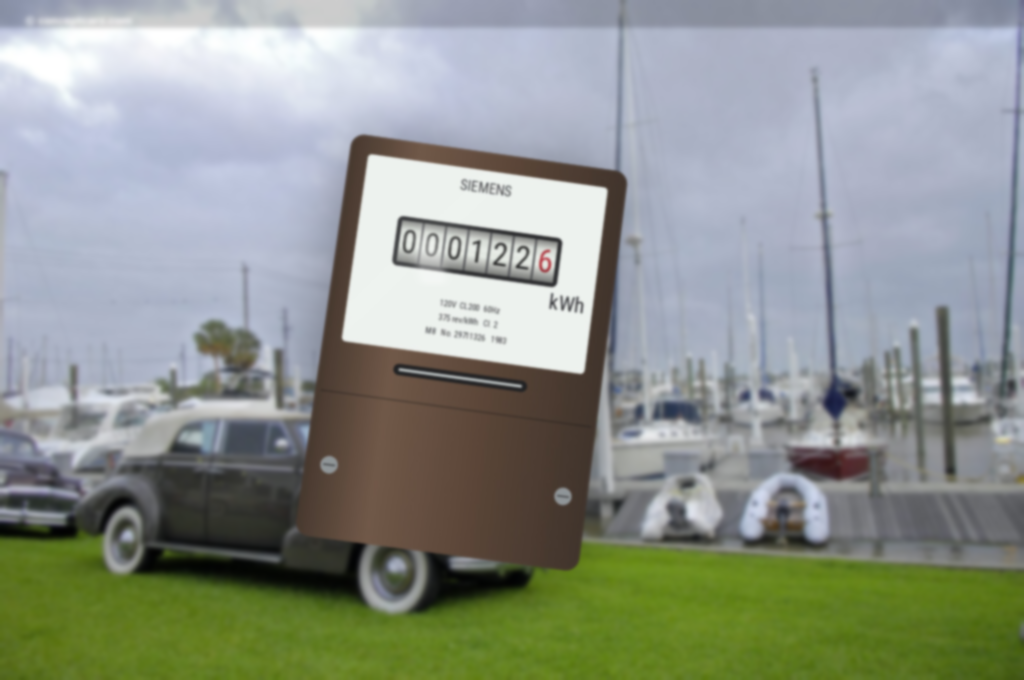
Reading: 122.6
